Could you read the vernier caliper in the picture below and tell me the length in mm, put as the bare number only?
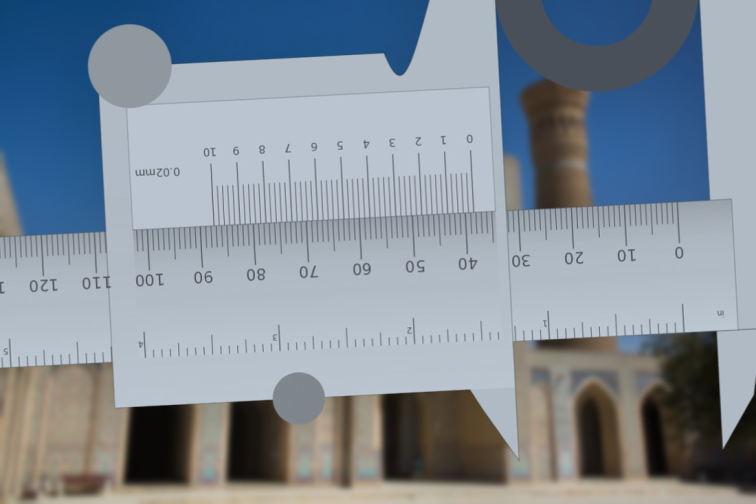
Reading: 38.4
